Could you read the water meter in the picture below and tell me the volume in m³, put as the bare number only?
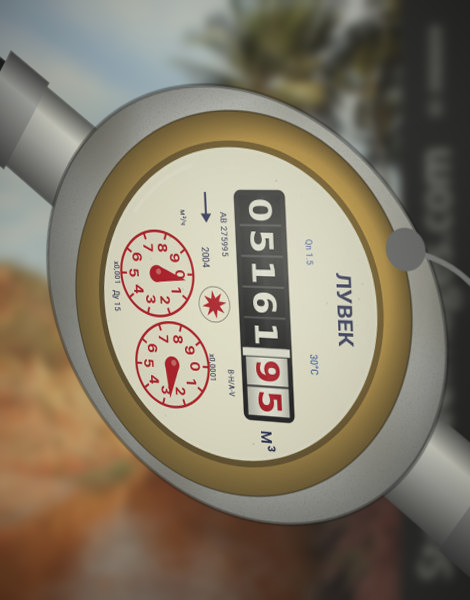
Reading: 5161.9502
